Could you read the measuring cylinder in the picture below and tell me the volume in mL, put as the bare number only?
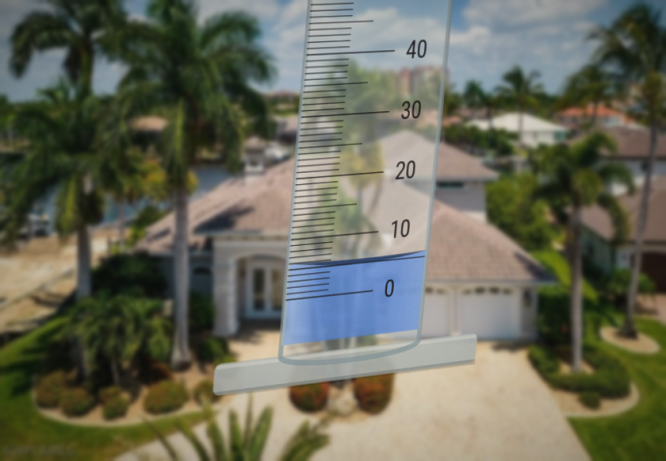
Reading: 5
